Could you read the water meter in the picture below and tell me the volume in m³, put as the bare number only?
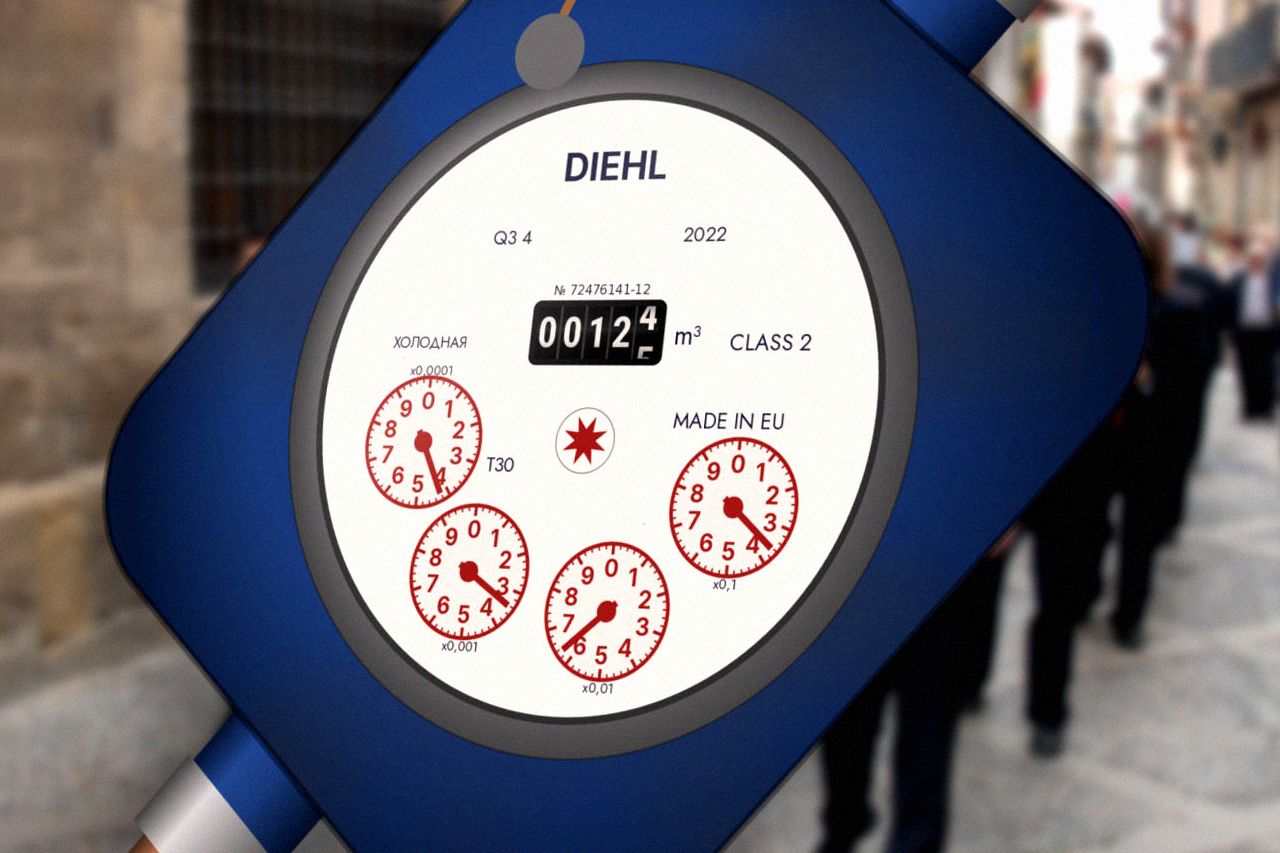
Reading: 124.3634
